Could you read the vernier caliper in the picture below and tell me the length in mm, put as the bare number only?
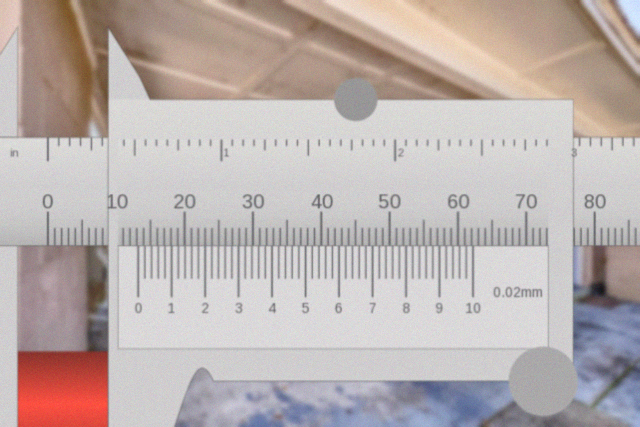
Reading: 13.2
